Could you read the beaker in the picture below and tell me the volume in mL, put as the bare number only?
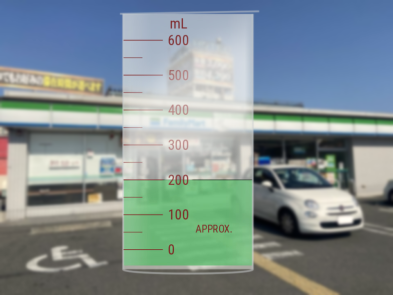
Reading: 200
